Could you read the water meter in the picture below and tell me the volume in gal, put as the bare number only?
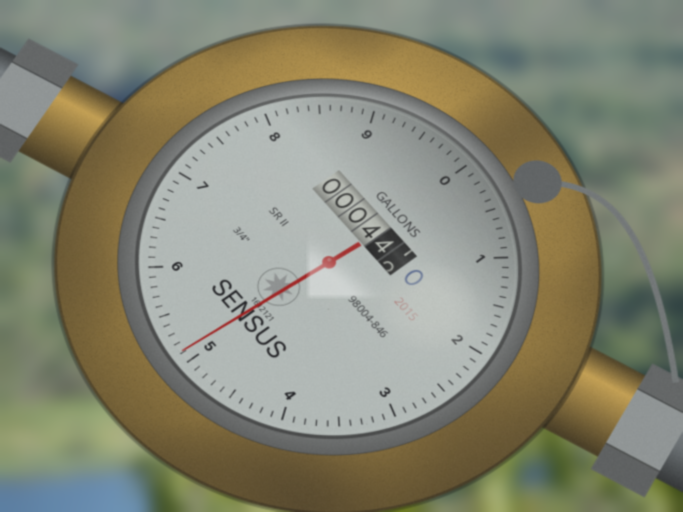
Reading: 4415.1
